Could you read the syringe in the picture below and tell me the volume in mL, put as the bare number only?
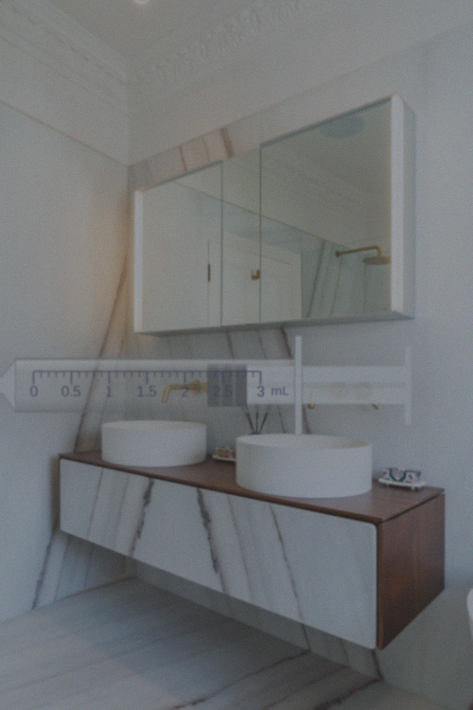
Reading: 2.3
